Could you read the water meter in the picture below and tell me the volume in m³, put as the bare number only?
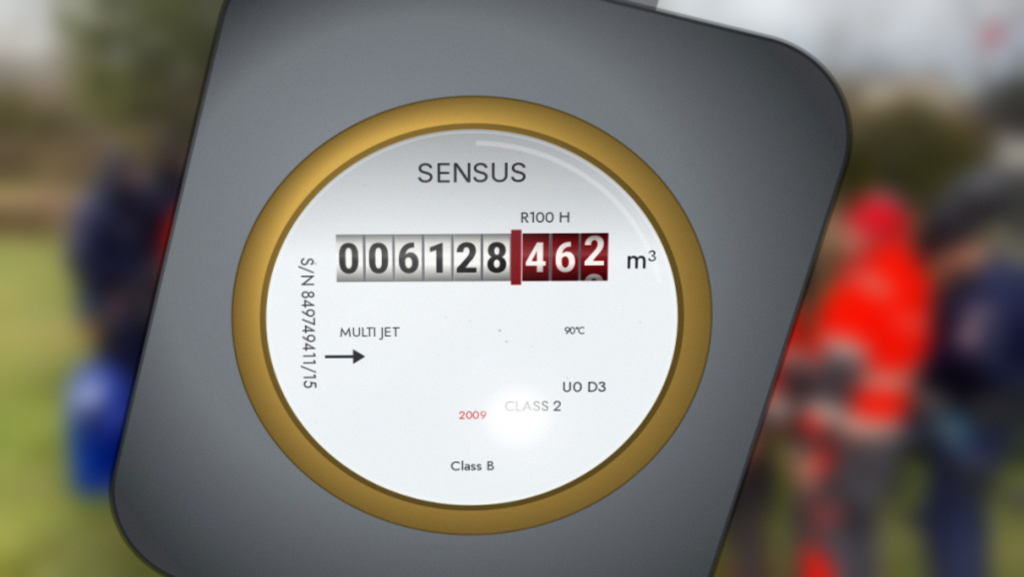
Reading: 6128.462
